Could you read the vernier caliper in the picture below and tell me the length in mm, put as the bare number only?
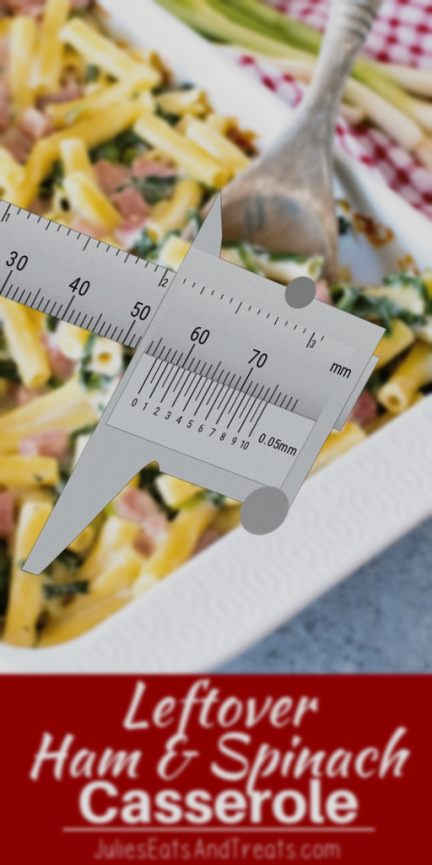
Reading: 55.8
